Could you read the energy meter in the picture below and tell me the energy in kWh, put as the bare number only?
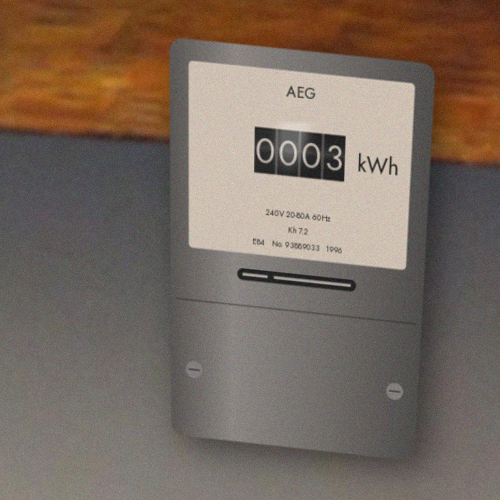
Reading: 3
